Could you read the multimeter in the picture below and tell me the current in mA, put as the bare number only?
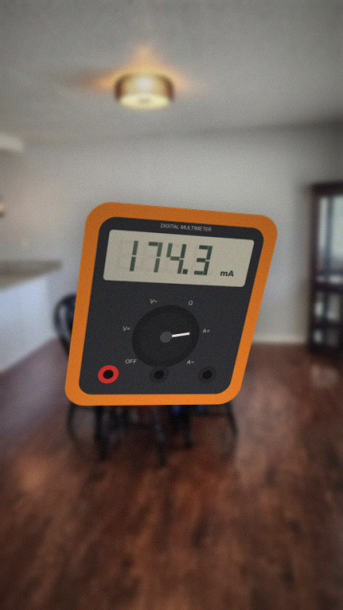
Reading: 174.3
